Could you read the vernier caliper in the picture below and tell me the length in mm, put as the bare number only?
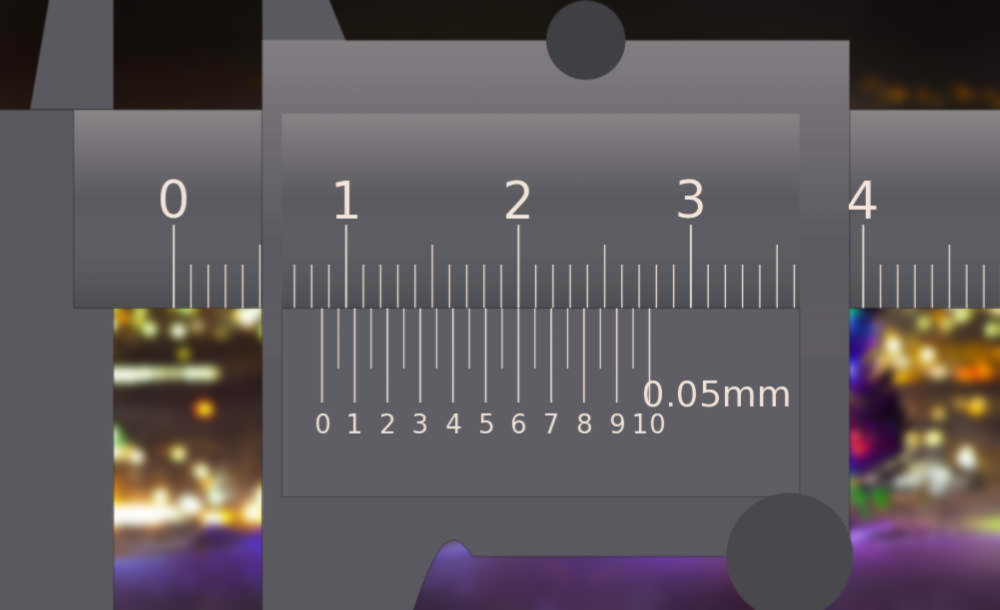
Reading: 8.6
